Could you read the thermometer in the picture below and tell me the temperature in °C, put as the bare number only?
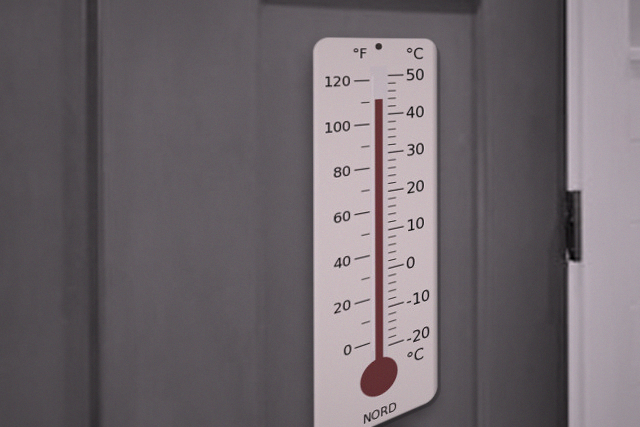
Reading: 44
